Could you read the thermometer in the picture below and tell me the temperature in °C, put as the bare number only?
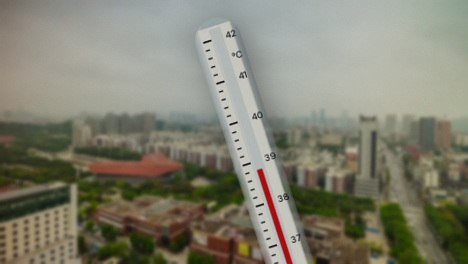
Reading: 38.8
